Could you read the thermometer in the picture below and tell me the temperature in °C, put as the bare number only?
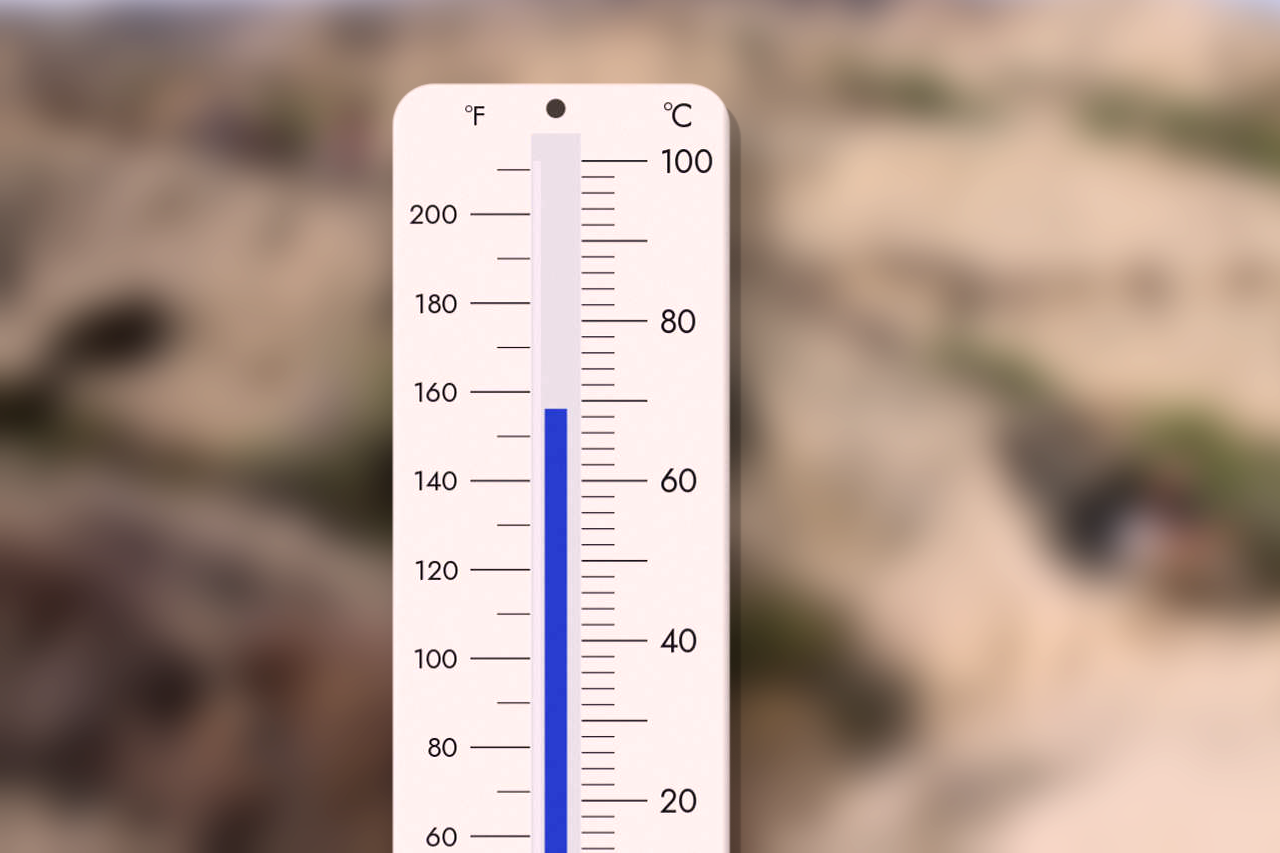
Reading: 69
